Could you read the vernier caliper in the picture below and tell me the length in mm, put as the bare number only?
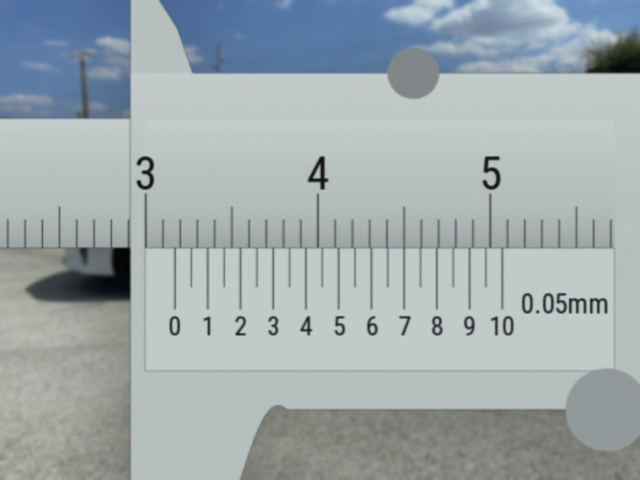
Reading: 31.7
